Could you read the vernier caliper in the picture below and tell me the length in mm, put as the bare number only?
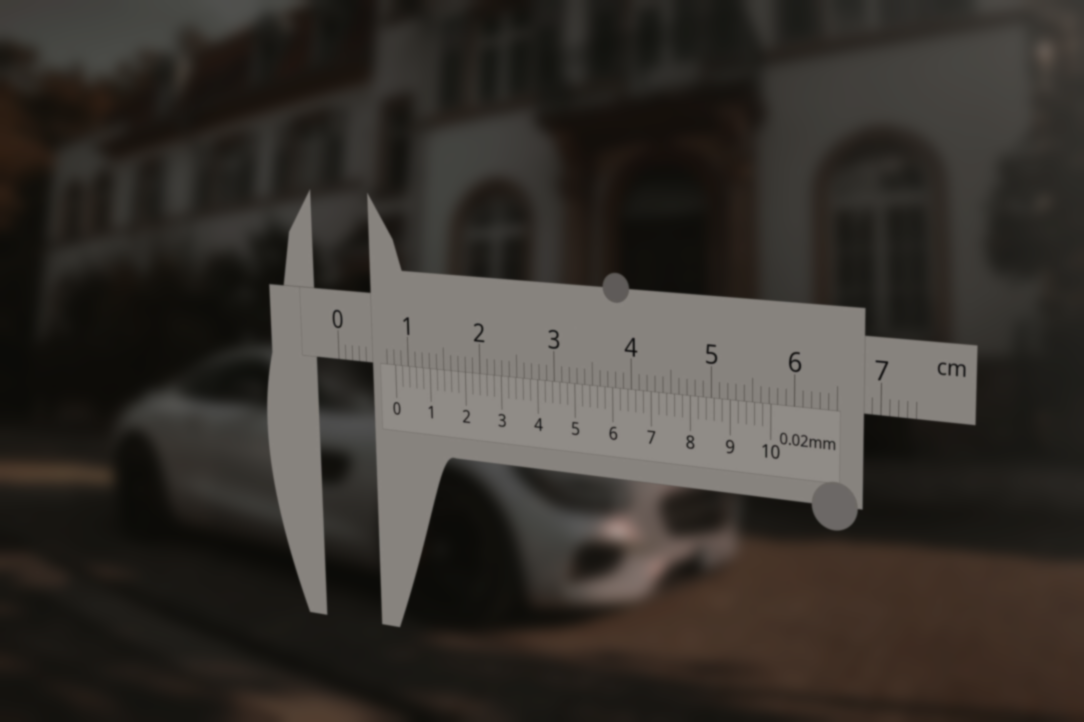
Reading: 8.2
